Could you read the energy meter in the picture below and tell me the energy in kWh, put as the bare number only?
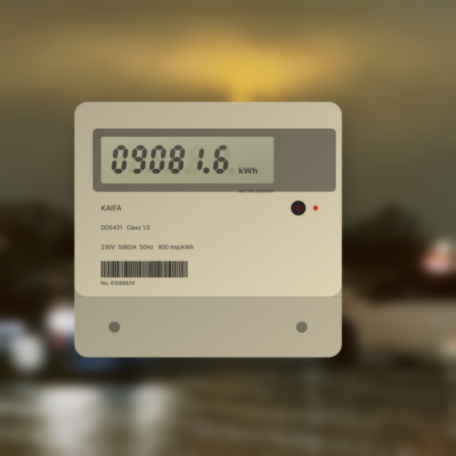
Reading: 9081.6
